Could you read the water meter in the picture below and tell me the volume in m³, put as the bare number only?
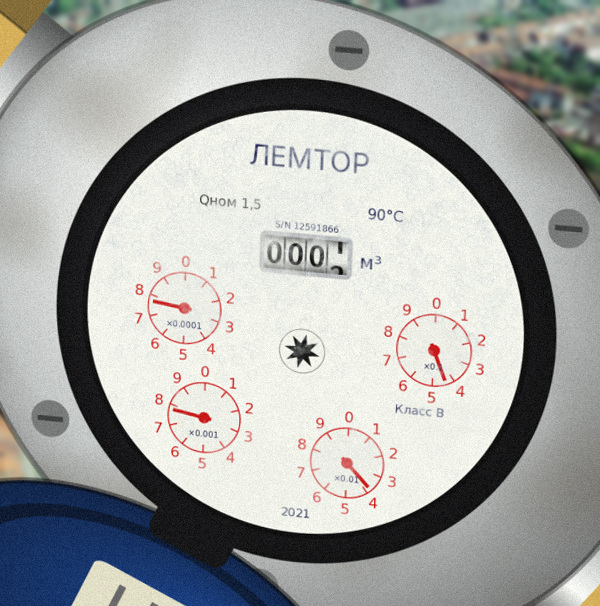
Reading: 1.4377
